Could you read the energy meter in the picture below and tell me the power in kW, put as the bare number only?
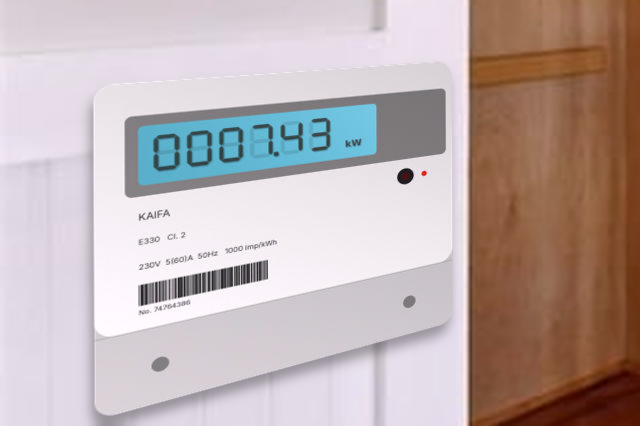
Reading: 7.43
